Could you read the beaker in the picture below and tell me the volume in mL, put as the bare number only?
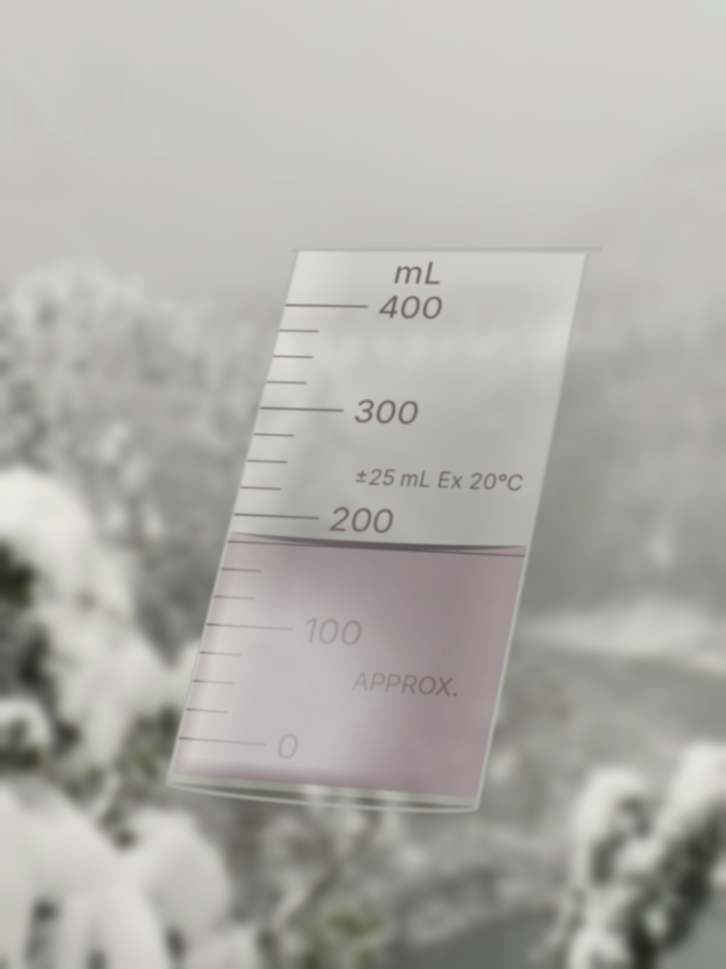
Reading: 175
